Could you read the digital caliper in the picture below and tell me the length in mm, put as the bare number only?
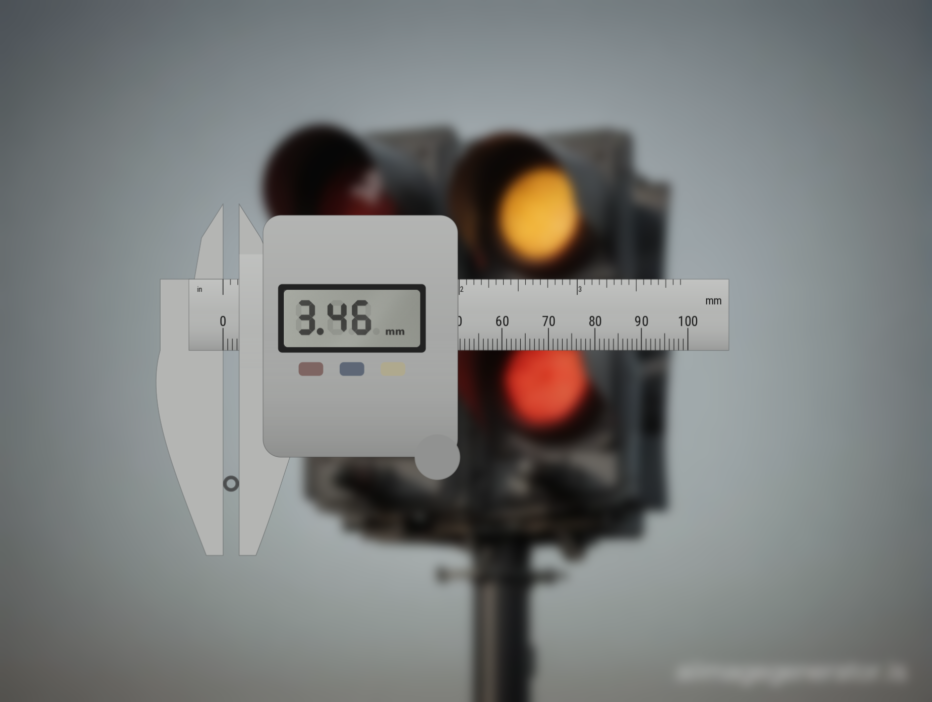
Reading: 3.46
